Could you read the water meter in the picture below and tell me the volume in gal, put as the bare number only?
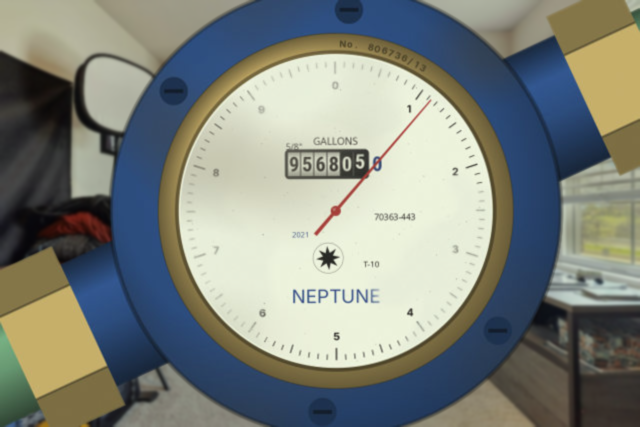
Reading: 9568051.1
